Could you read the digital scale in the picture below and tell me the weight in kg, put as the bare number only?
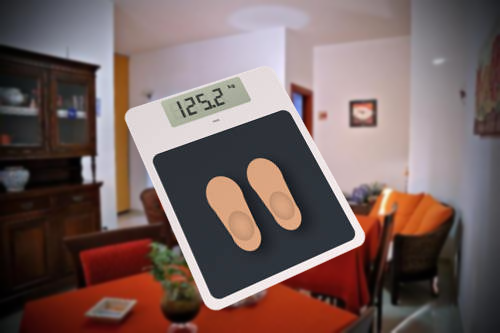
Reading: 125.2
